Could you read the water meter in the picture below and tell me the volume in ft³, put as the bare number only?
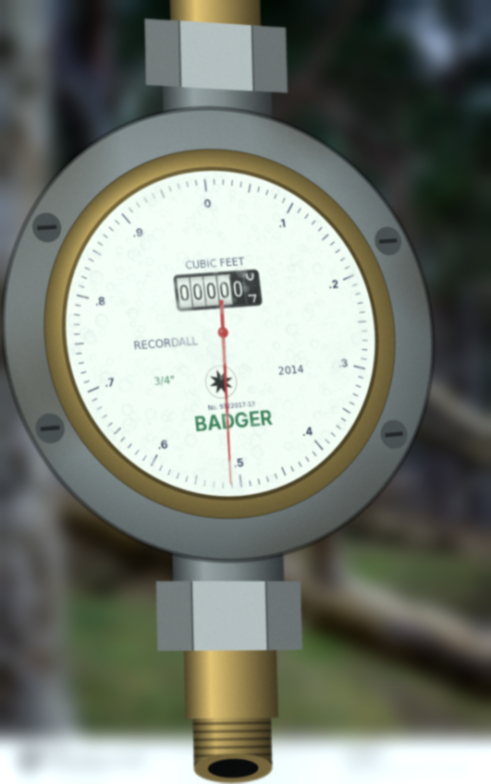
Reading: 6.51
